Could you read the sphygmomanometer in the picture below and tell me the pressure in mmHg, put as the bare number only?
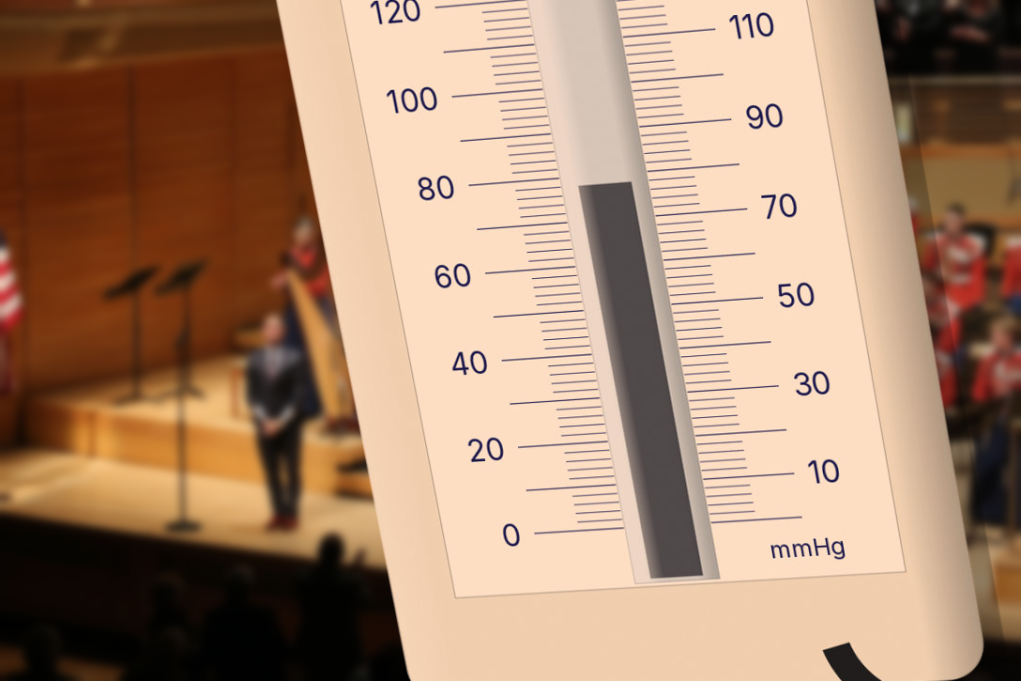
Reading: 78
